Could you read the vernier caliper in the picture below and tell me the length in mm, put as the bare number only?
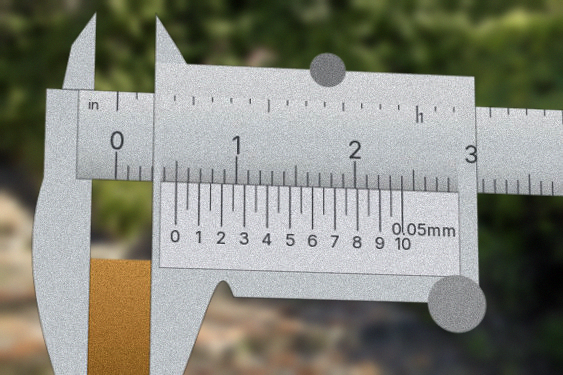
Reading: 5.0
